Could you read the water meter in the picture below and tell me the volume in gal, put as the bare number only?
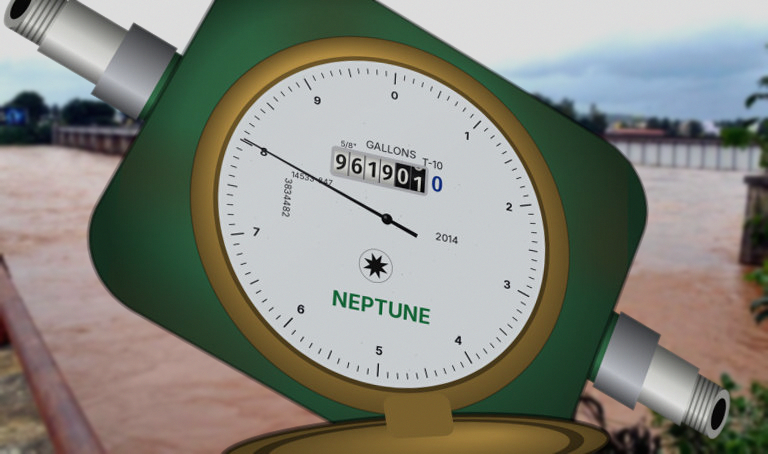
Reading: 9619008.0
